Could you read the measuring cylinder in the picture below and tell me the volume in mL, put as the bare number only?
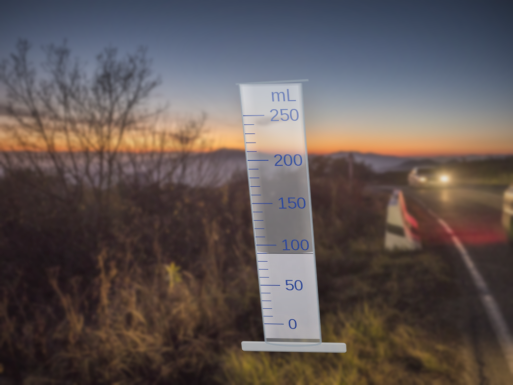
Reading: 90
